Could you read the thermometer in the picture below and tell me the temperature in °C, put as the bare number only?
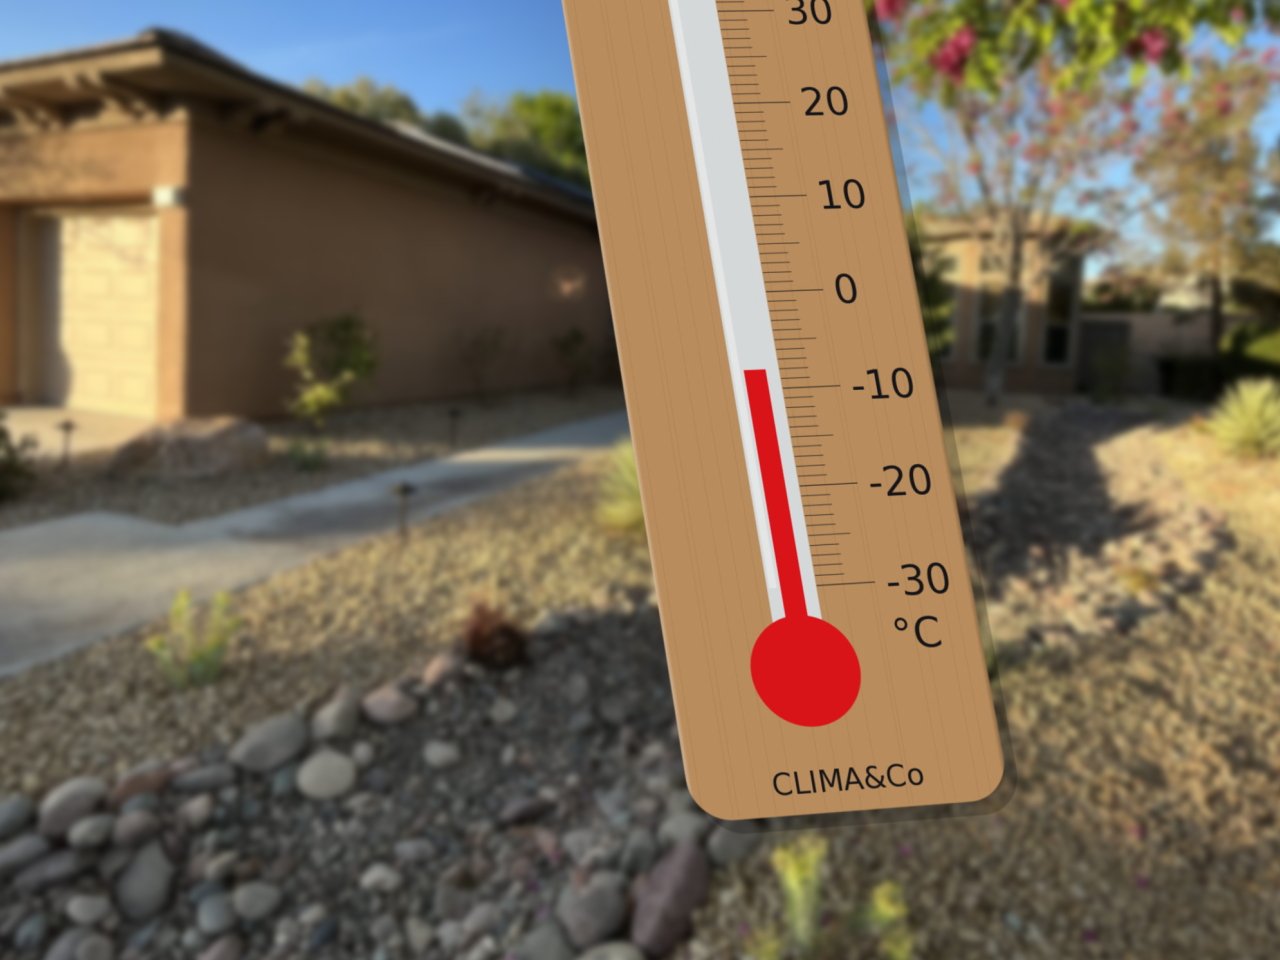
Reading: -8
